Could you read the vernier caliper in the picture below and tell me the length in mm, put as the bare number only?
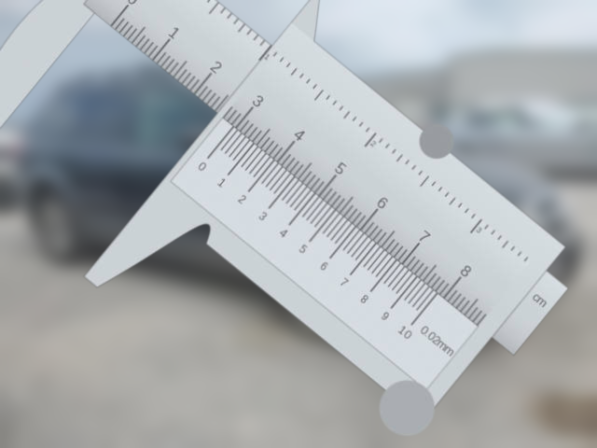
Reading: 29.5
